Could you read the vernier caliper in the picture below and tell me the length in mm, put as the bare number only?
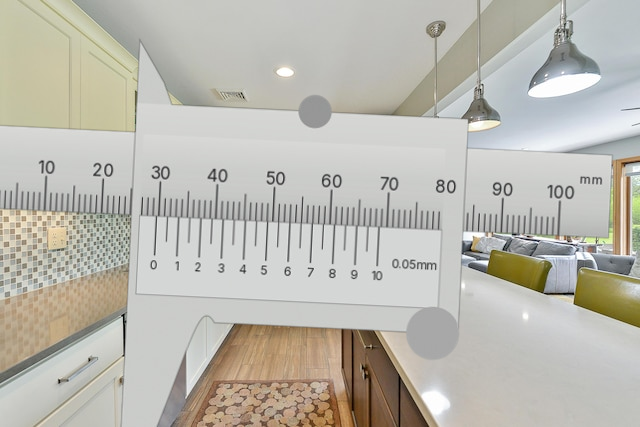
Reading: 29.6
